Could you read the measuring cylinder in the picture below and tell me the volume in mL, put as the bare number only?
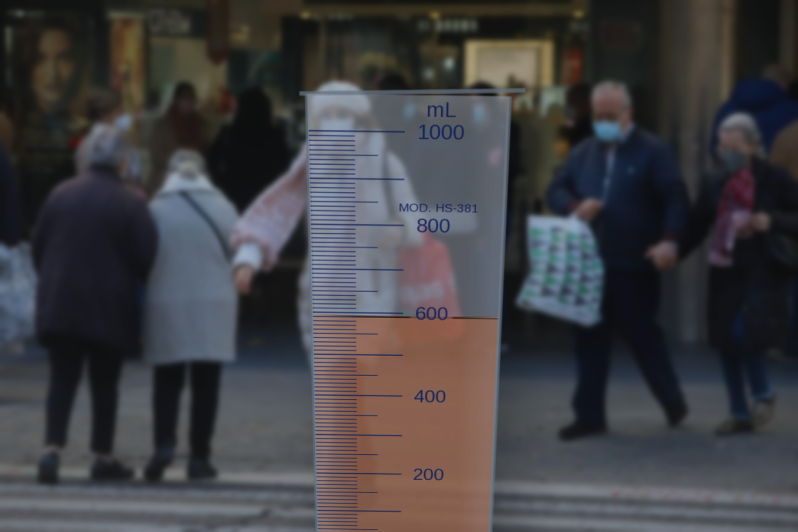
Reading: 590
